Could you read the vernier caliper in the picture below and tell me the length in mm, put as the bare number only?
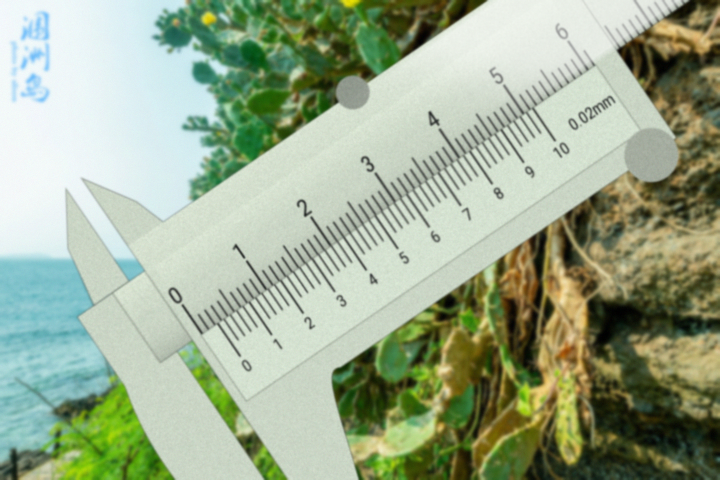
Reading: 2.4
